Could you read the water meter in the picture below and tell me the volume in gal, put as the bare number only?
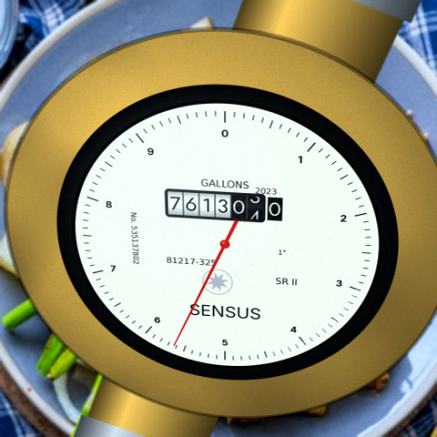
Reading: 7613035.6
